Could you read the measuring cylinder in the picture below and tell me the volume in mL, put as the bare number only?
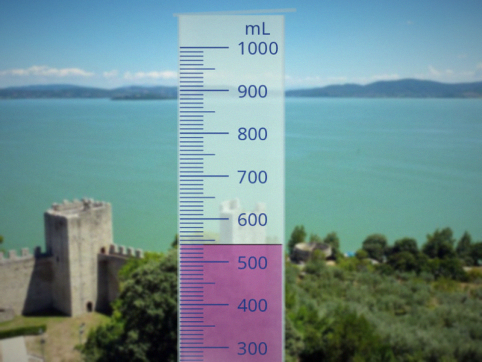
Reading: 540
